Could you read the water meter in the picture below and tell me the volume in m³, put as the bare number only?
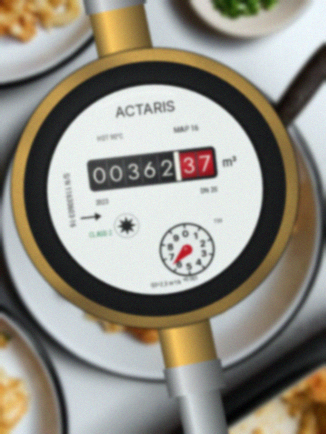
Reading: 362.376
